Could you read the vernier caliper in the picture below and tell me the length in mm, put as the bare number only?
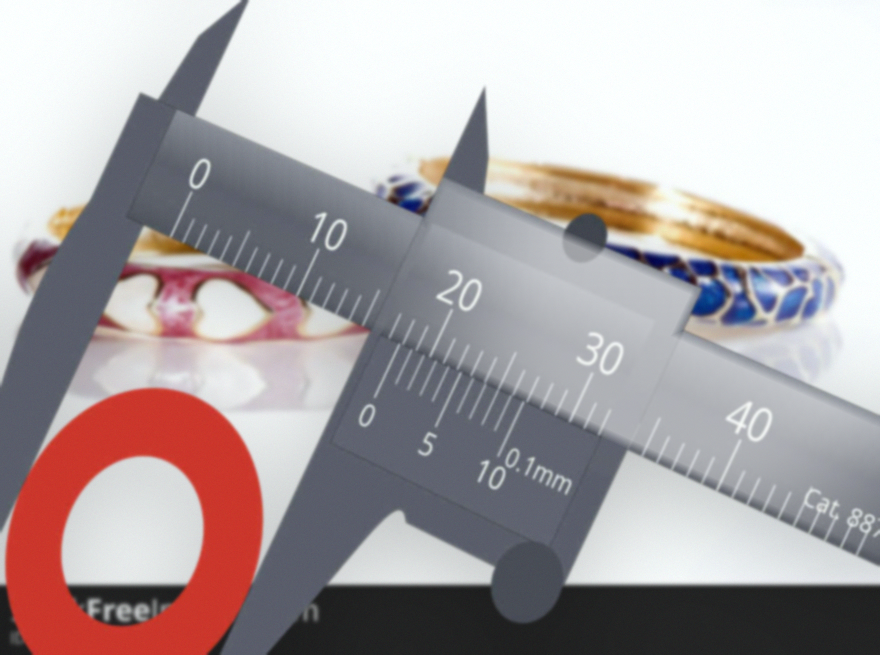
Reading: 17.8
